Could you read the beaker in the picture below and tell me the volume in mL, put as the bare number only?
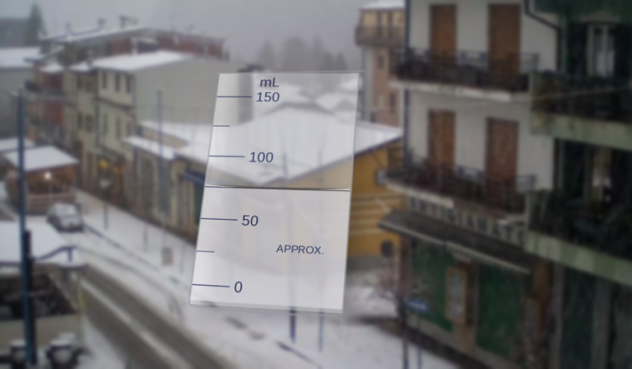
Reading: 75
